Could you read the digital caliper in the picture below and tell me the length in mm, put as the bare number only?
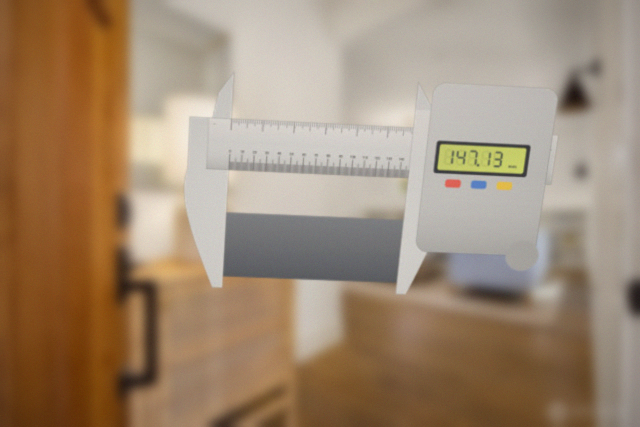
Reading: 147.13
